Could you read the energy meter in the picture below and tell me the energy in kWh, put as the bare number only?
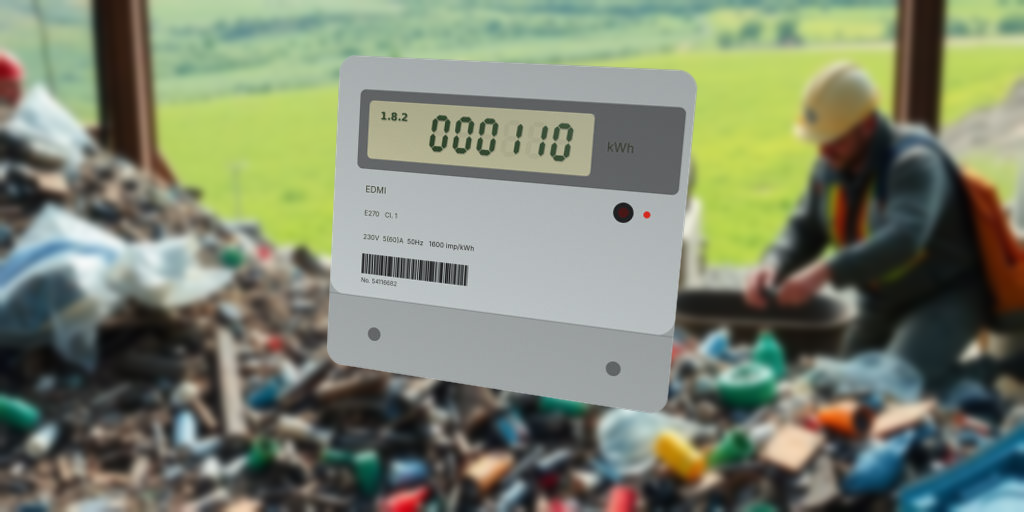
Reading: 110
